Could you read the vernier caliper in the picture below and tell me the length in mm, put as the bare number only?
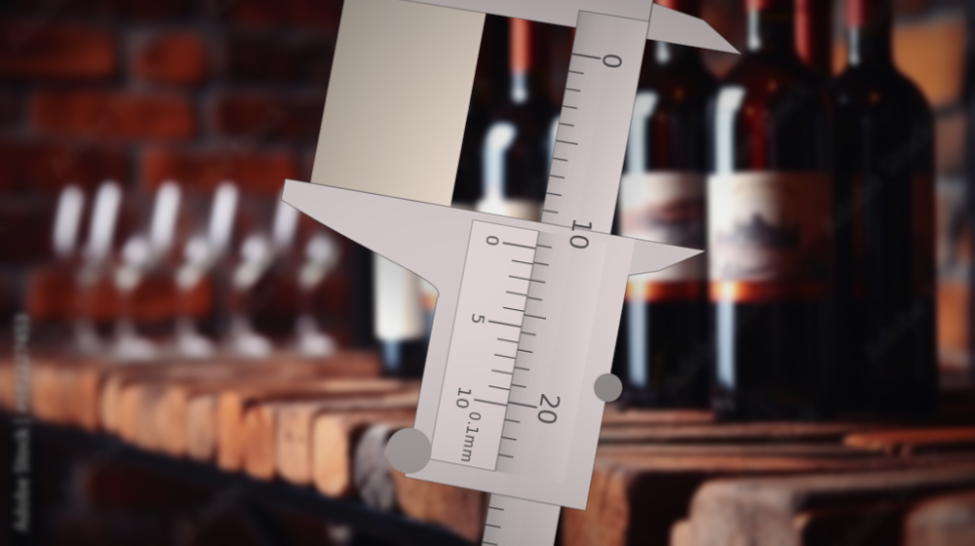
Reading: 11.2
